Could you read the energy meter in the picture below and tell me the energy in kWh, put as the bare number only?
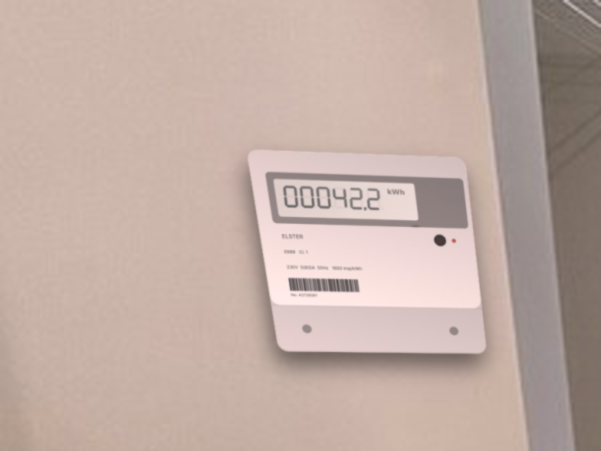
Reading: 42.2
